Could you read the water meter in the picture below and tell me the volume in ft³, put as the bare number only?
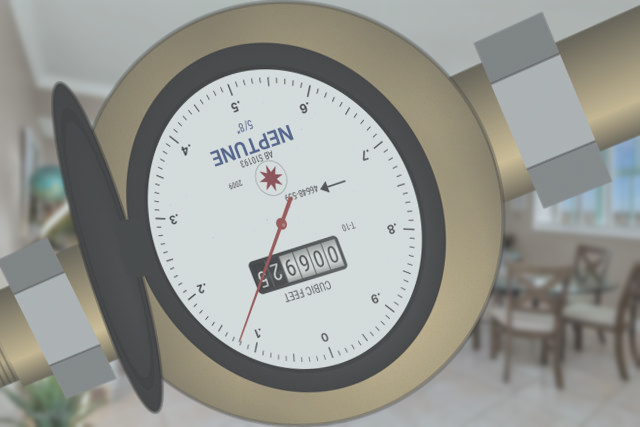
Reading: 6925.12
